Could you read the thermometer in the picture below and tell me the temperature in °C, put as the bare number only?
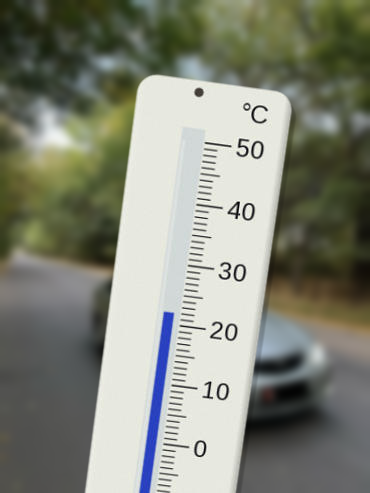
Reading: 22
